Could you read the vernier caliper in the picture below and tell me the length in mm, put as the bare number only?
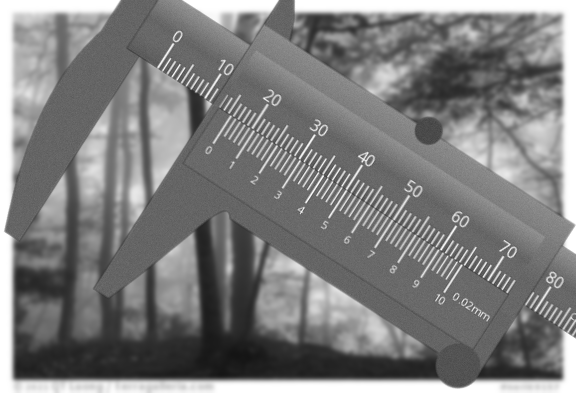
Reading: 15.6
